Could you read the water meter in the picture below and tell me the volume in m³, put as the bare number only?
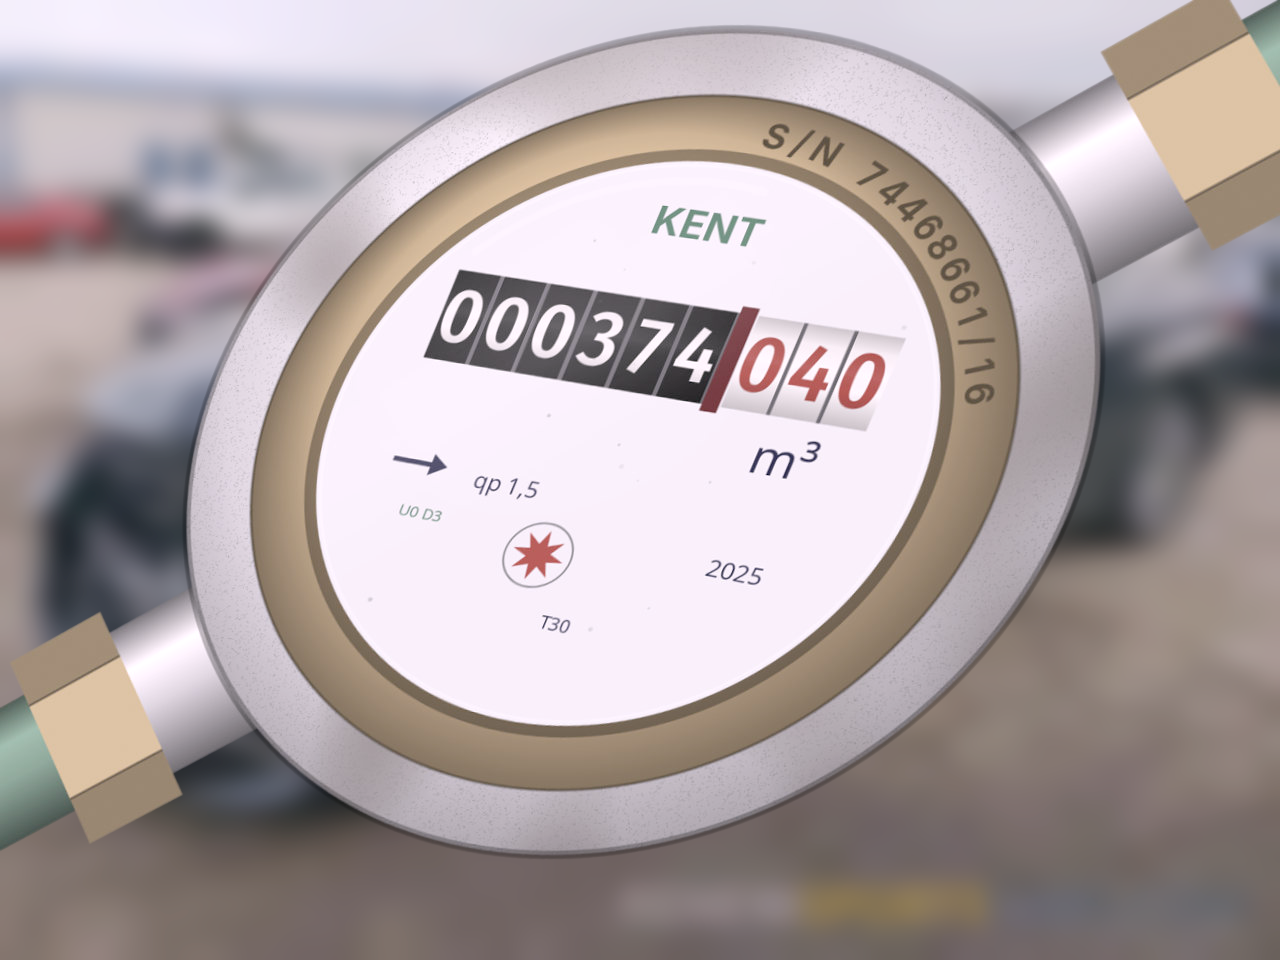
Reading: 374.040
